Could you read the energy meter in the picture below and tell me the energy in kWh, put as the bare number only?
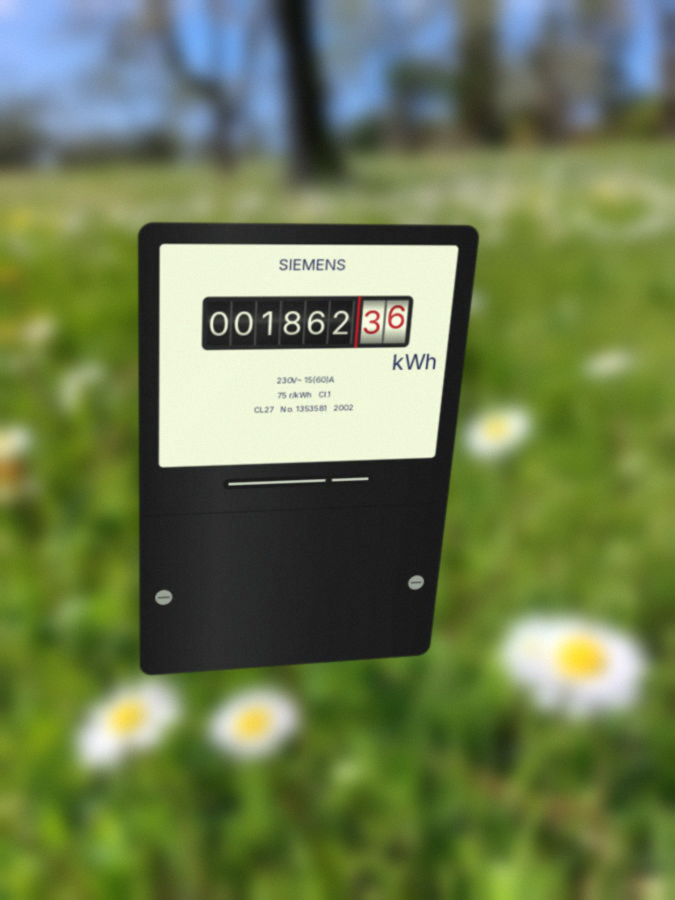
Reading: 1862.36
